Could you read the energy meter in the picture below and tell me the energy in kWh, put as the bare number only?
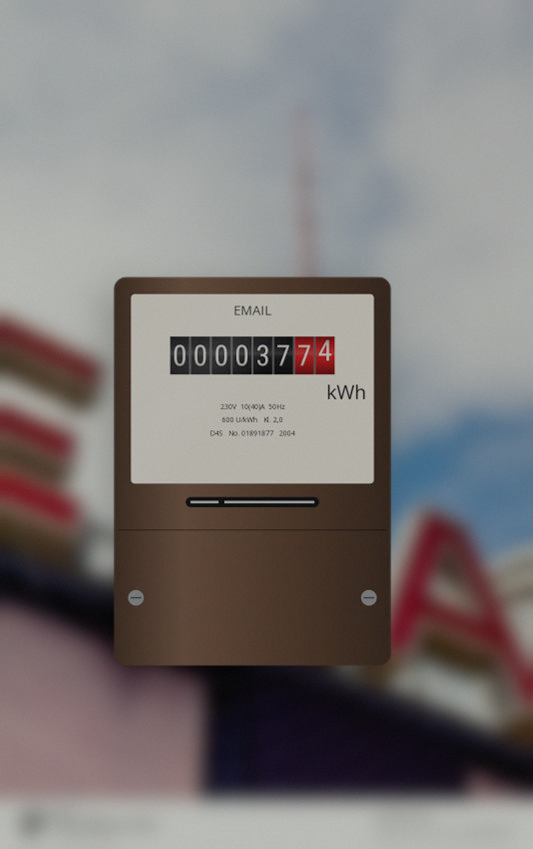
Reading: 37.74
